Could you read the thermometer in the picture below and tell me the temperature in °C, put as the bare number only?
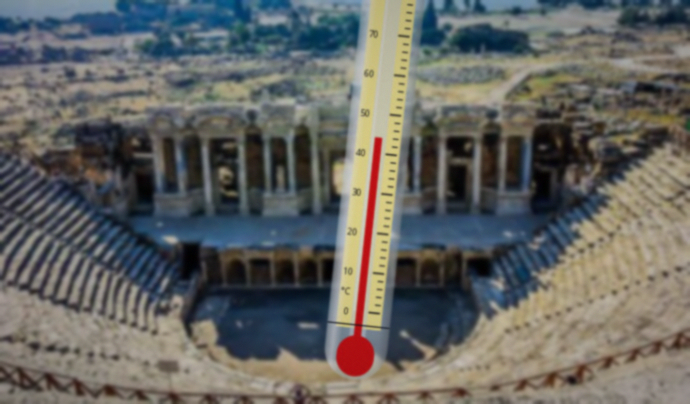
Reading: 44
